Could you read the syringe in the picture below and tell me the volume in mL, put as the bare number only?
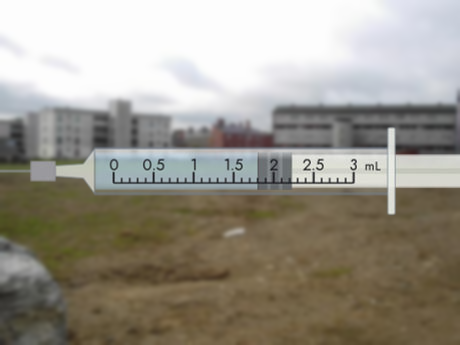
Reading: 1.8
